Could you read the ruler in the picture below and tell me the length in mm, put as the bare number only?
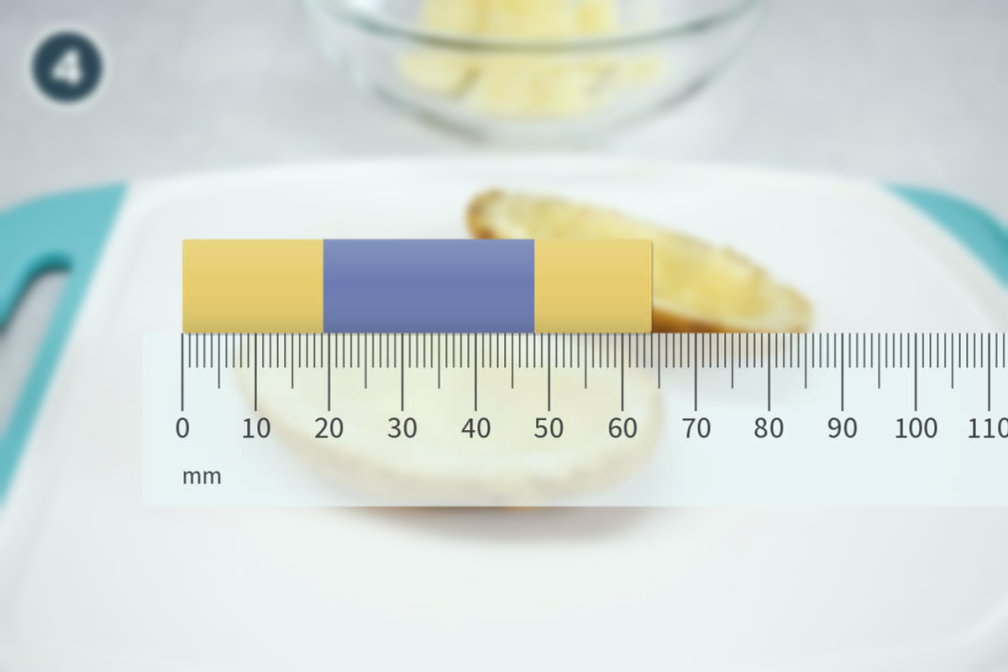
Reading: 64
